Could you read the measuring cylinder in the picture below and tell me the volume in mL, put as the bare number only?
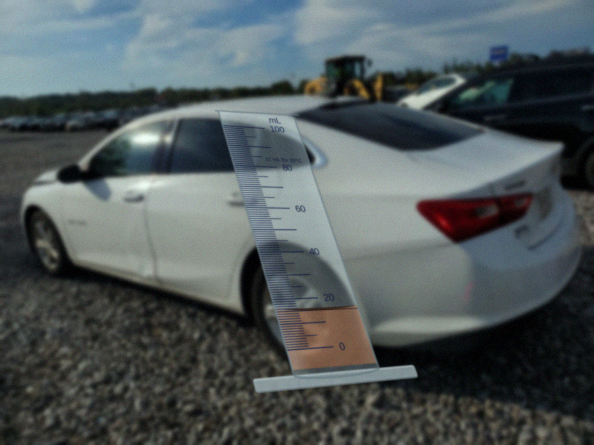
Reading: 15
